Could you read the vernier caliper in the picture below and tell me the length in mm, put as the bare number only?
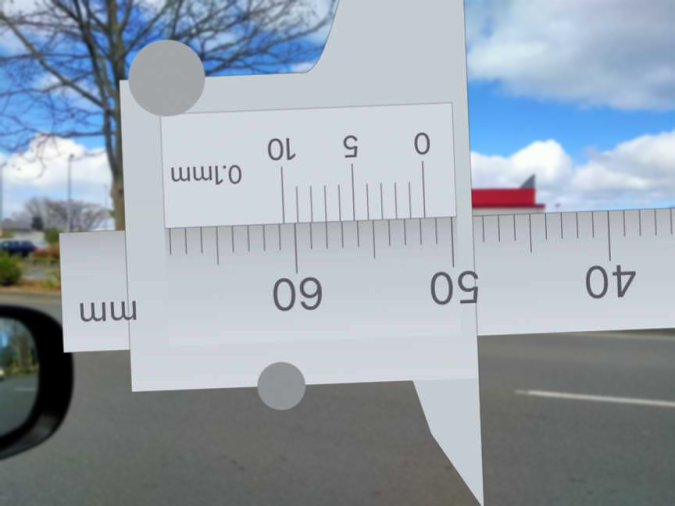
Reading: 51.7
